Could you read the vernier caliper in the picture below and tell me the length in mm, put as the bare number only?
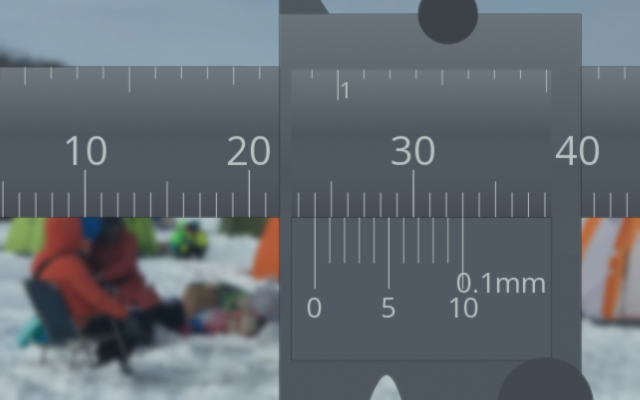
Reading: 24.0
